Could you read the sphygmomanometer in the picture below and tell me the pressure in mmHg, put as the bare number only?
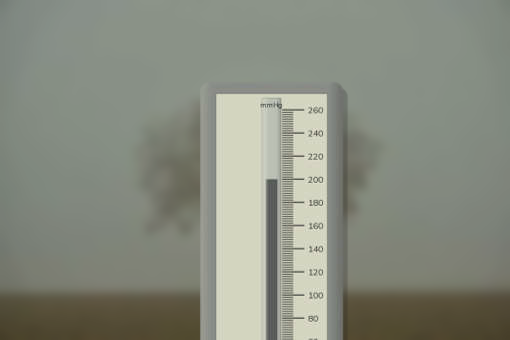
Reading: 200
